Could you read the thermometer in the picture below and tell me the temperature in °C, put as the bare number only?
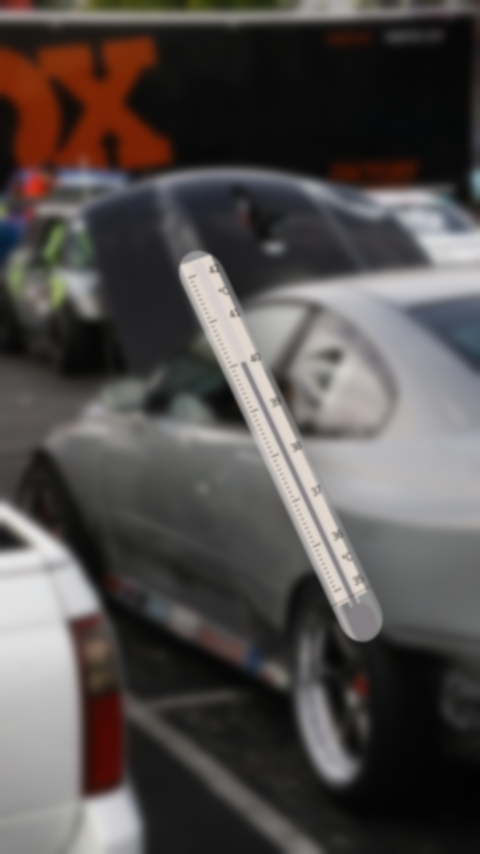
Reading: 40
